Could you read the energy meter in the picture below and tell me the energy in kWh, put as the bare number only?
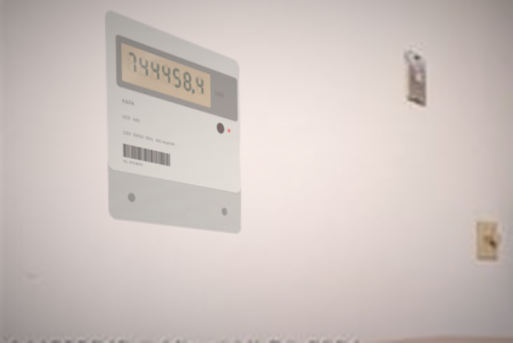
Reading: 744458.4
